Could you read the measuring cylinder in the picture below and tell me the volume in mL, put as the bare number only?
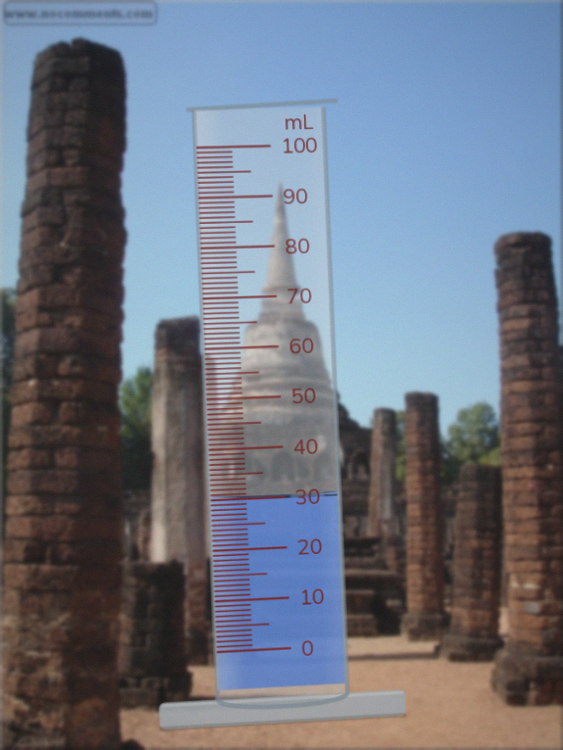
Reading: 30
